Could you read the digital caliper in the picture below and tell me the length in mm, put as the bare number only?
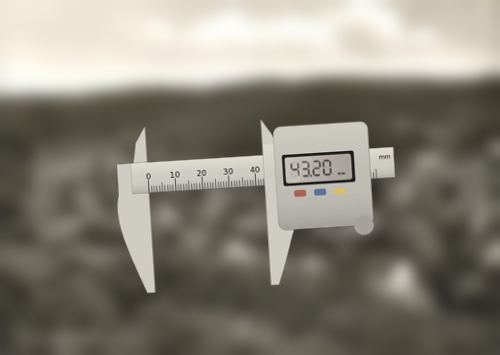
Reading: 43.20
